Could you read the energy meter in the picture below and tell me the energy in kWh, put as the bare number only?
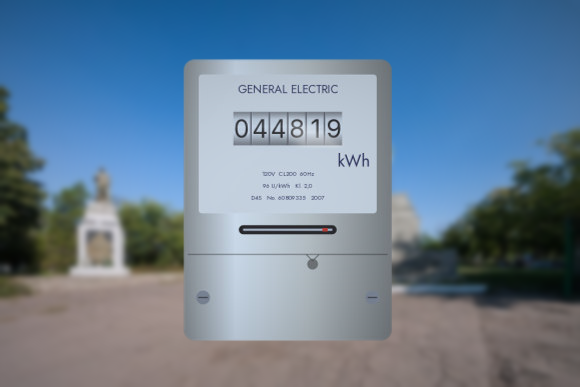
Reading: 44819
